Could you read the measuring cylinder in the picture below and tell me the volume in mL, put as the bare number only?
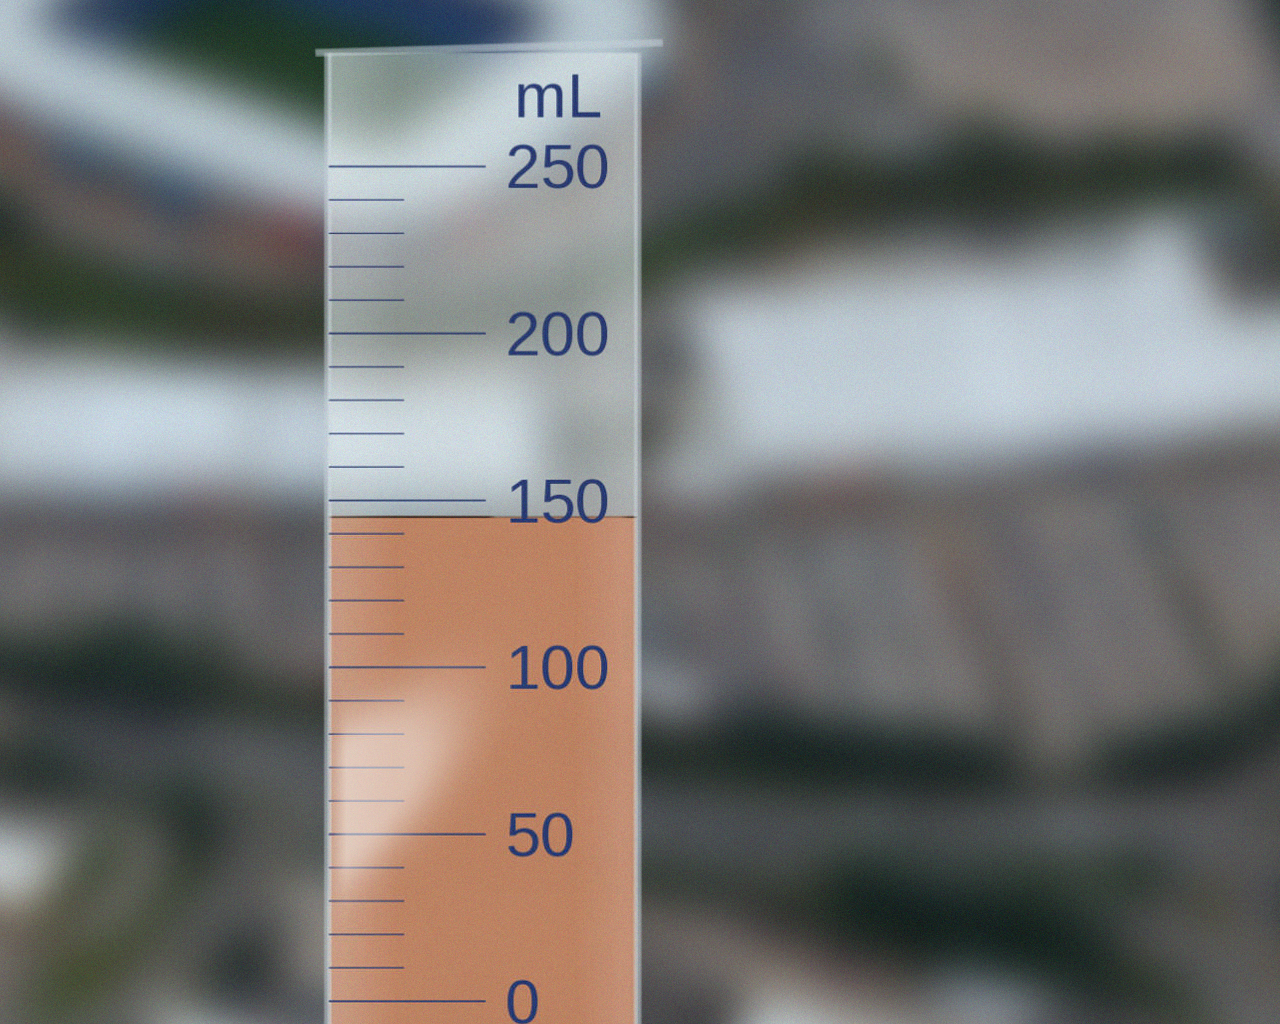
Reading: 145
